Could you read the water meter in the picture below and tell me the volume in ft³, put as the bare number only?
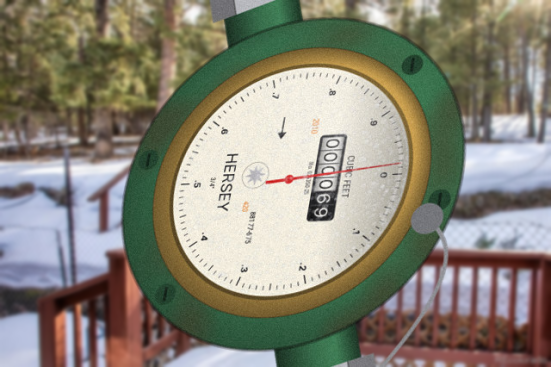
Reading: 68.98
